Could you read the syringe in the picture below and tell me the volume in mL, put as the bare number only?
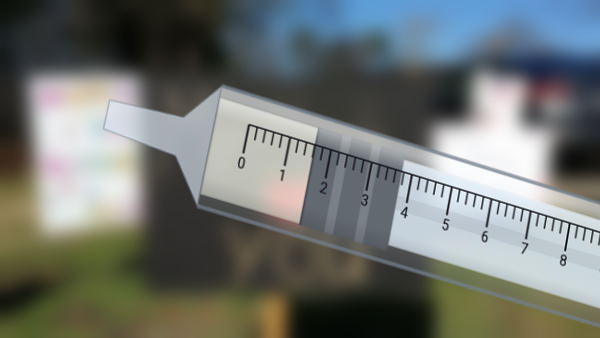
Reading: 1.6
